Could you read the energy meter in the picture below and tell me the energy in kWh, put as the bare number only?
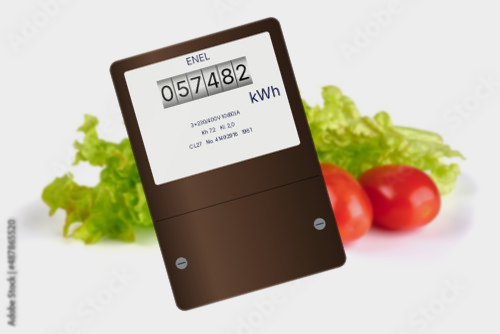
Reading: 57482
